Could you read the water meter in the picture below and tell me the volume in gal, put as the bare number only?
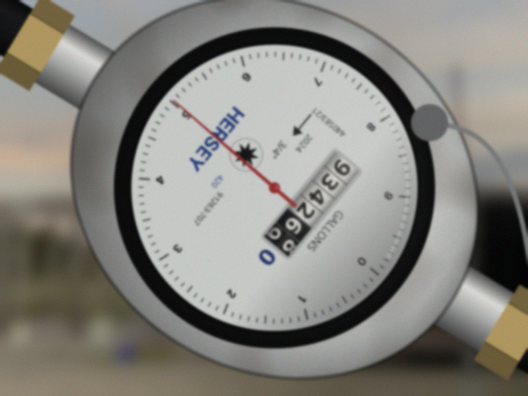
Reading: 9342685.0
